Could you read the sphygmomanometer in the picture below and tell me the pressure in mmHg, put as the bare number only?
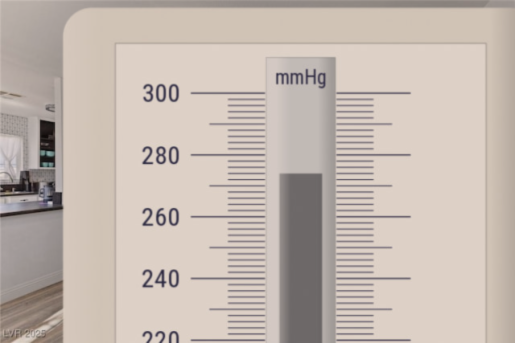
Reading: 274
